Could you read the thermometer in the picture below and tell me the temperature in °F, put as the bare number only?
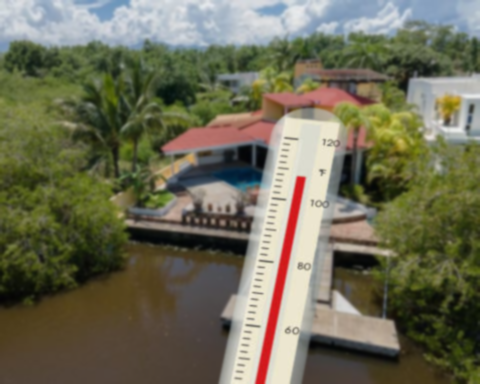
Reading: 108
